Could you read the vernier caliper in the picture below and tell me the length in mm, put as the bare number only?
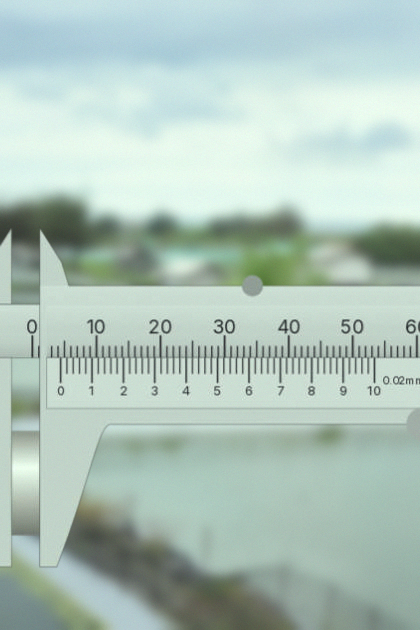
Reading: 4.4
